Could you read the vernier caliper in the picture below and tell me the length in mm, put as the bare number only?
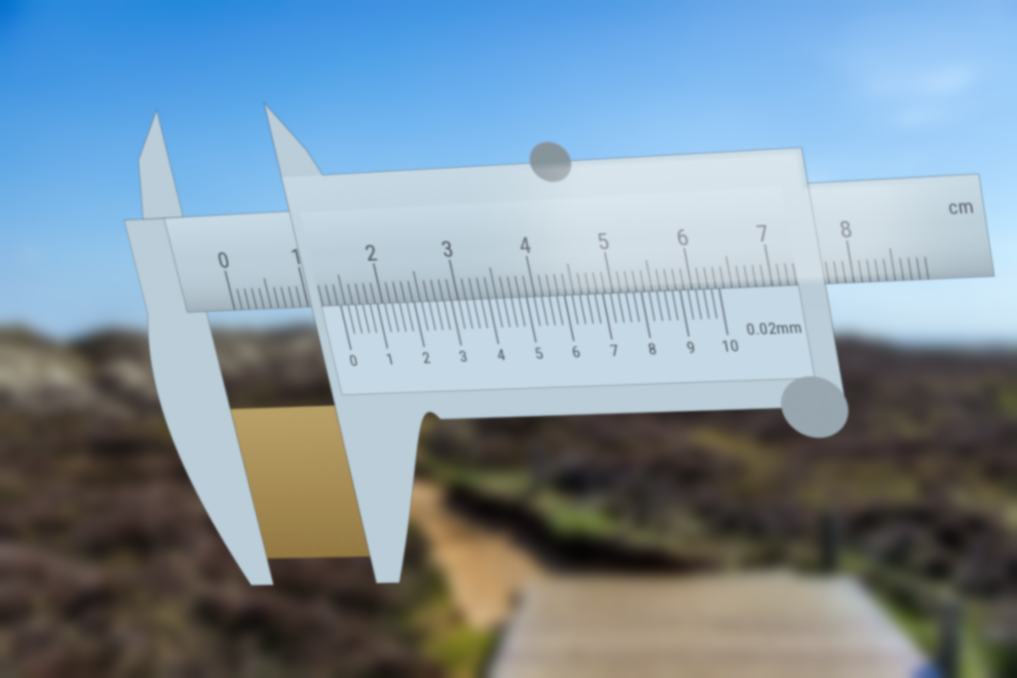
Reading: 14.4
